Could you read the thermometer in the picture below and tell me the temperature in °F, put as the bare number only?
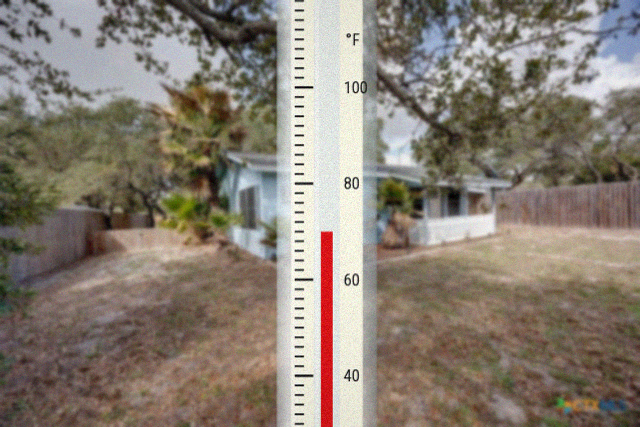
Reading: 70
